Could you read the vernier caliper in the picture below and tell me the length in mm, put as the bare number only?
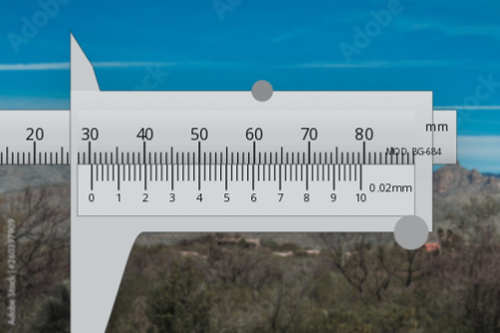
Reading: 30.4
